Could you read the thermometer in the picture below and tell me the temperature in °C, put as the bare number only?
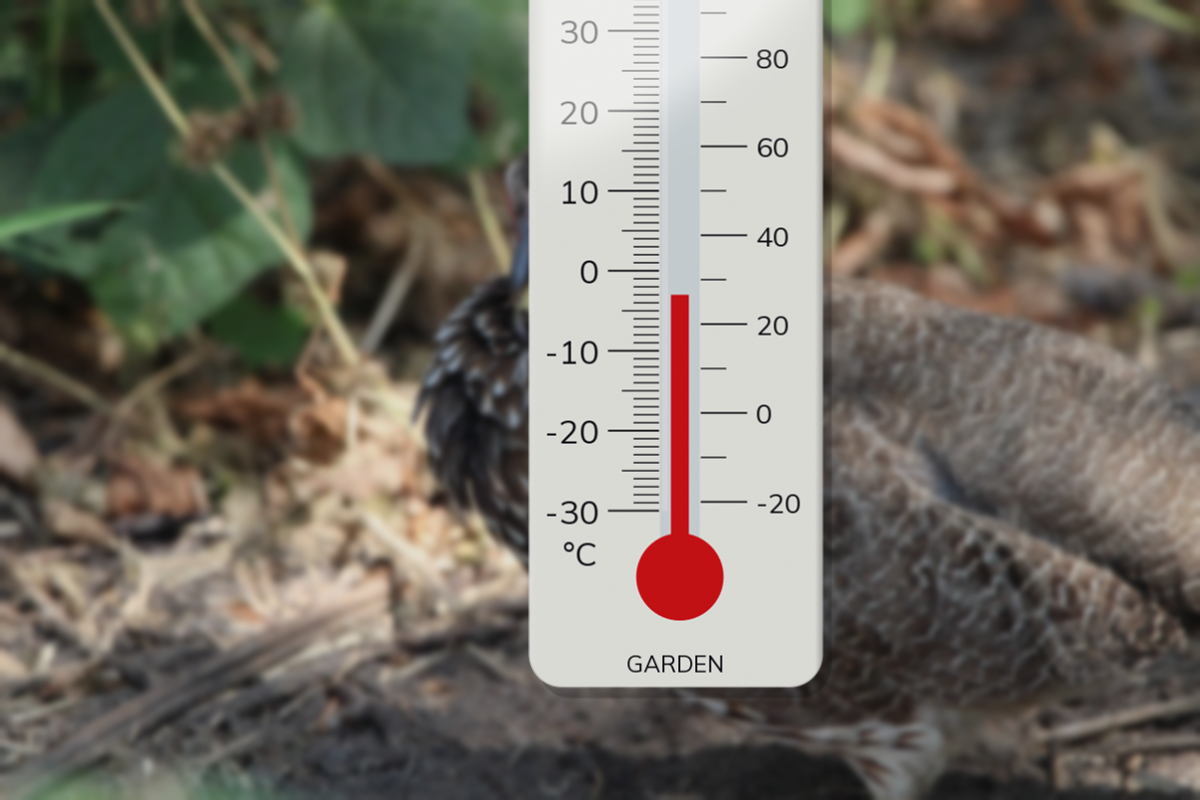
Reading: -3
